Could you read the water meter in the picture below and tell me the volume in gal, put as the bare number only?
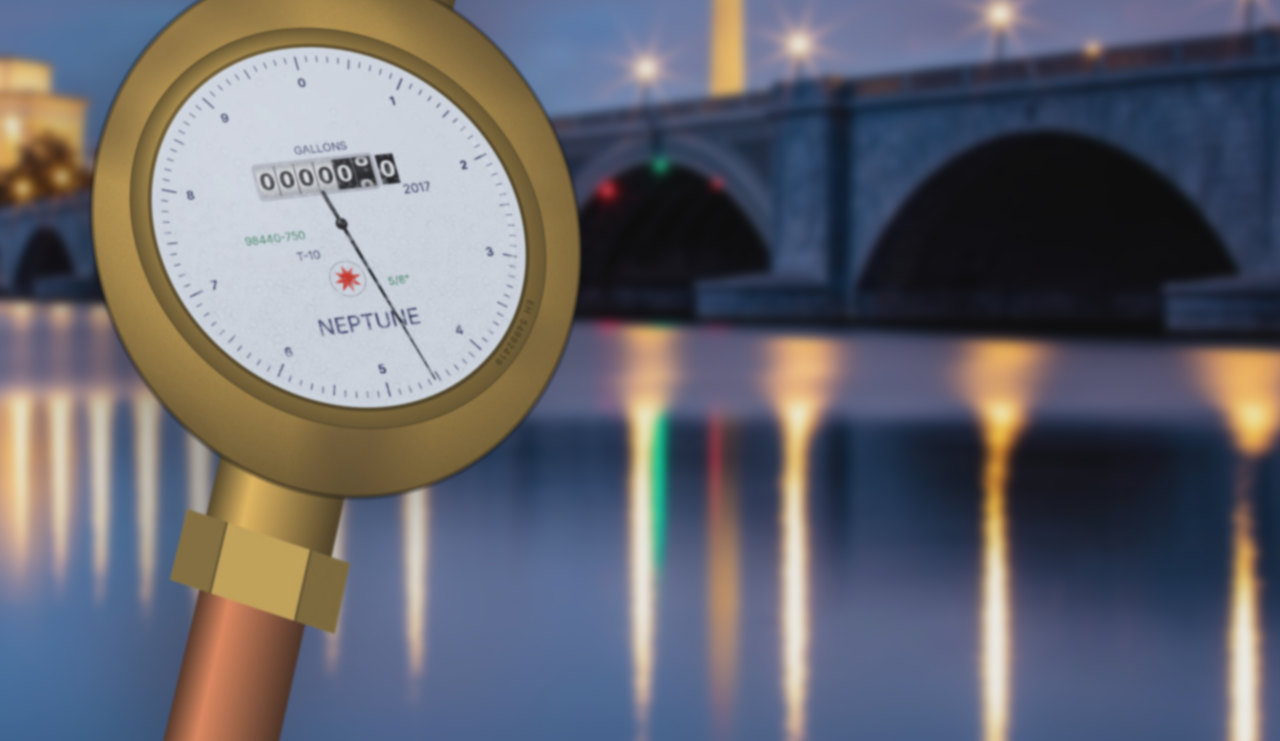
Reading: 84.5
